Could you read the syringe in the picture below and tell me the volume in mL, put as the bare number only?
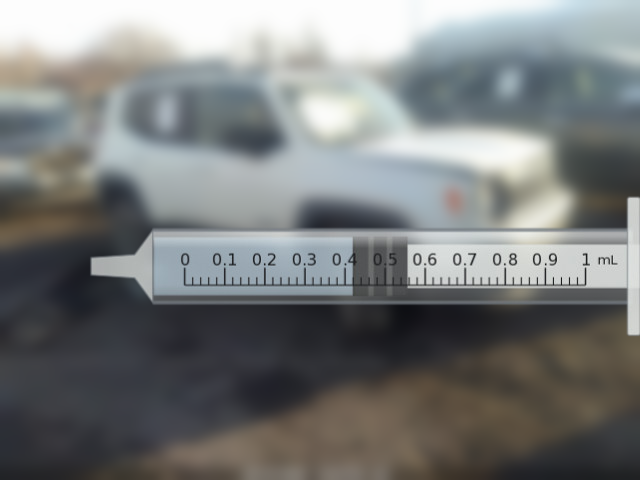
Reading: 0.42
